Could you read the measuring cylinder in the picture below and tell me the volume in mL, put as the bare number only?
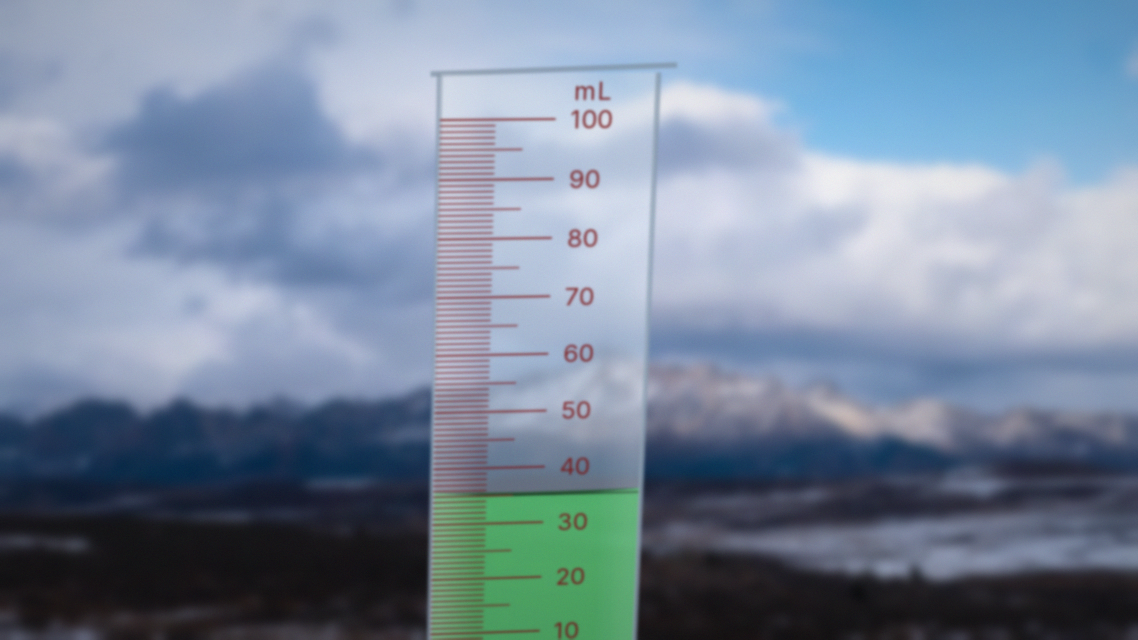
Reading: 35
